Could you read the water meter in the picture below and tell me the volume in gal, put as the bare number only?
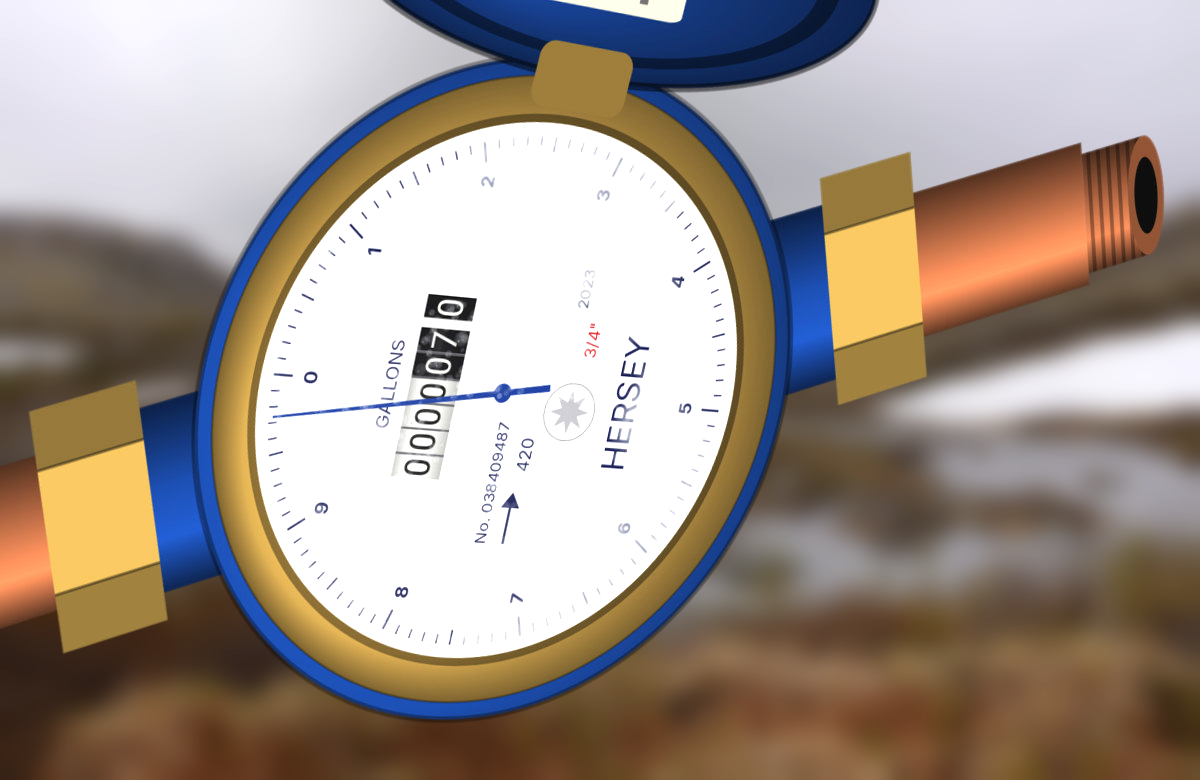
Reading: 69.7
